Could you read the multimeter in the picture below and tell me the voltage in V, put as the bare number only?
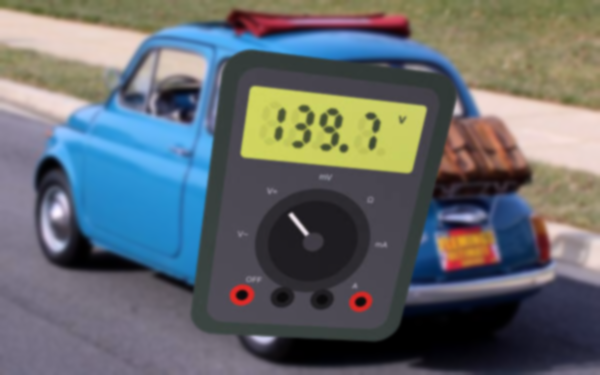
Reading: 139.7
